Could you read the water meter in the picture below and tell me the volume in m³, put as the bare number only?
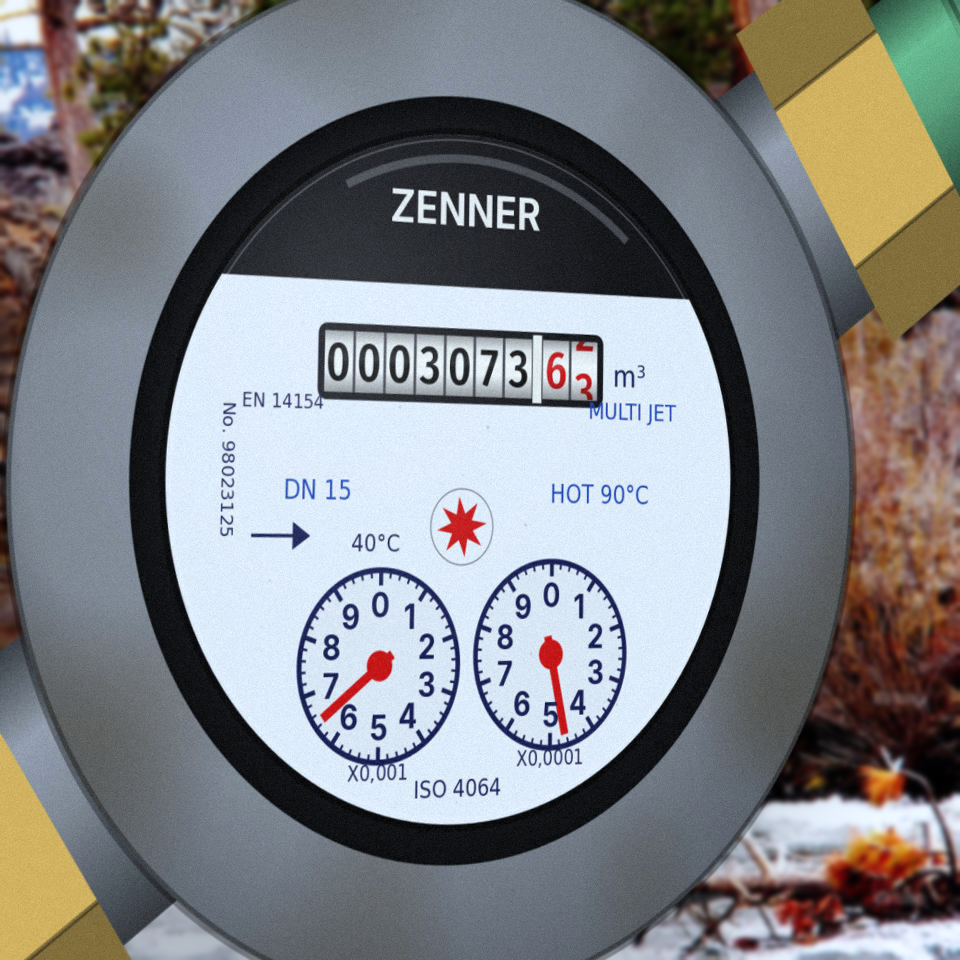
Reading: 3073.6264
